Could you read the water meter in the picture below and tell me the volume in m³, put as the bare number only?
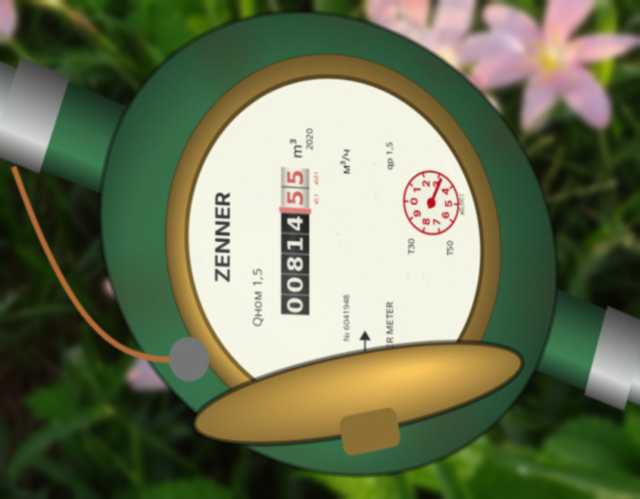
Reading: 814.553
